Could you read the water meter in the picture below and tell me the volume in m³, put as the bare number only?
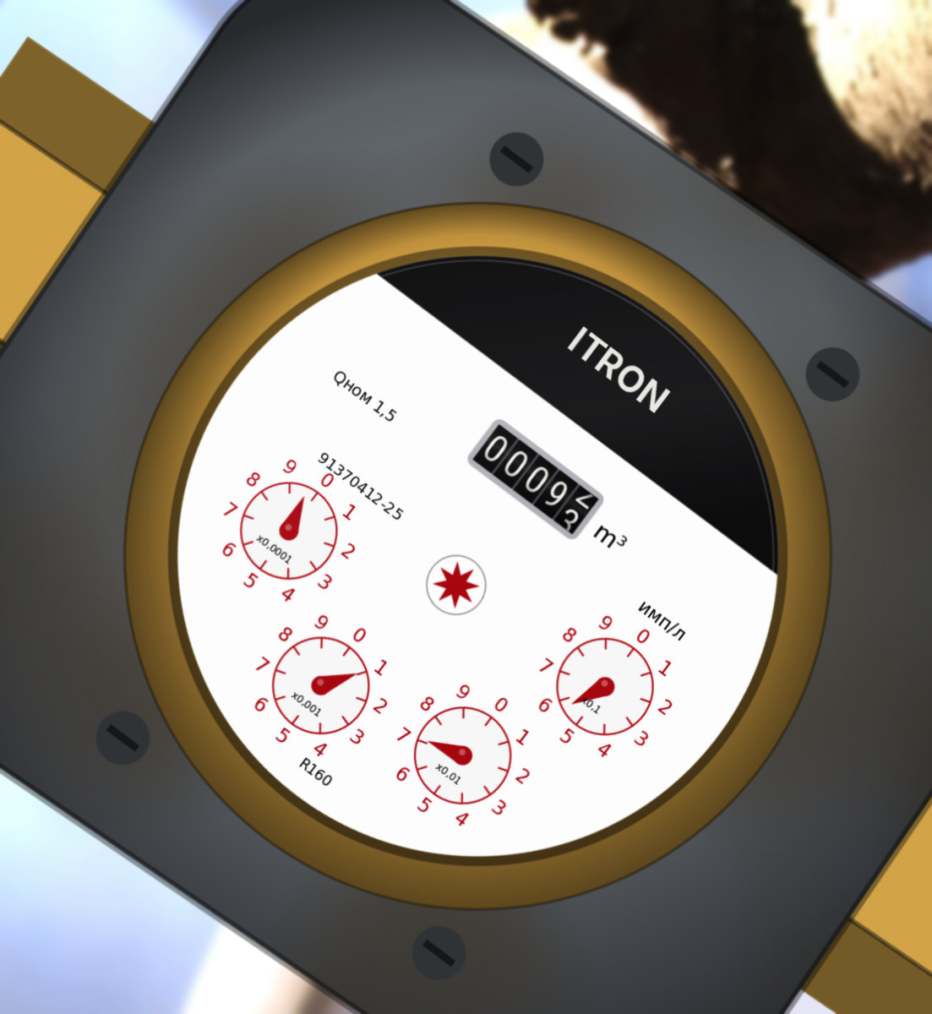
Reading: 92.5709
